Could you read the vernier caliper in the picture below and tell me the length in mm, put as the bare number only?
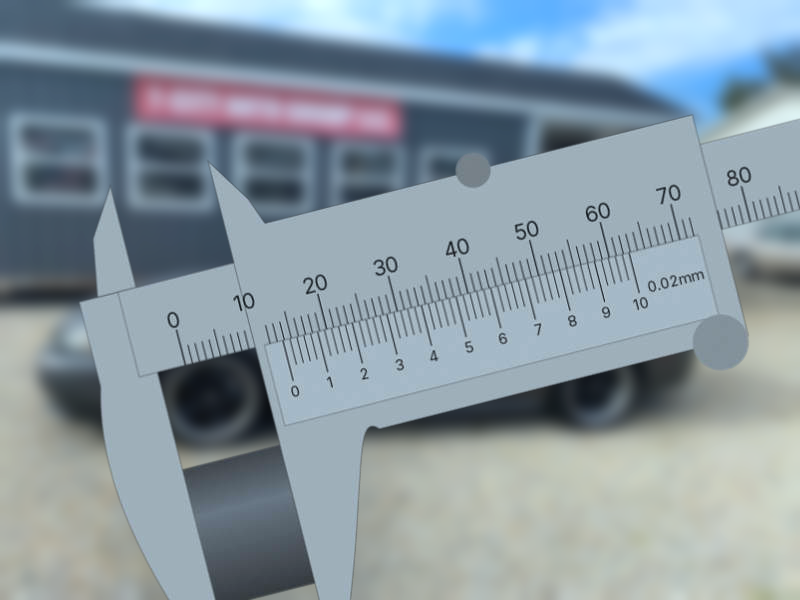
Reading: 13.8
